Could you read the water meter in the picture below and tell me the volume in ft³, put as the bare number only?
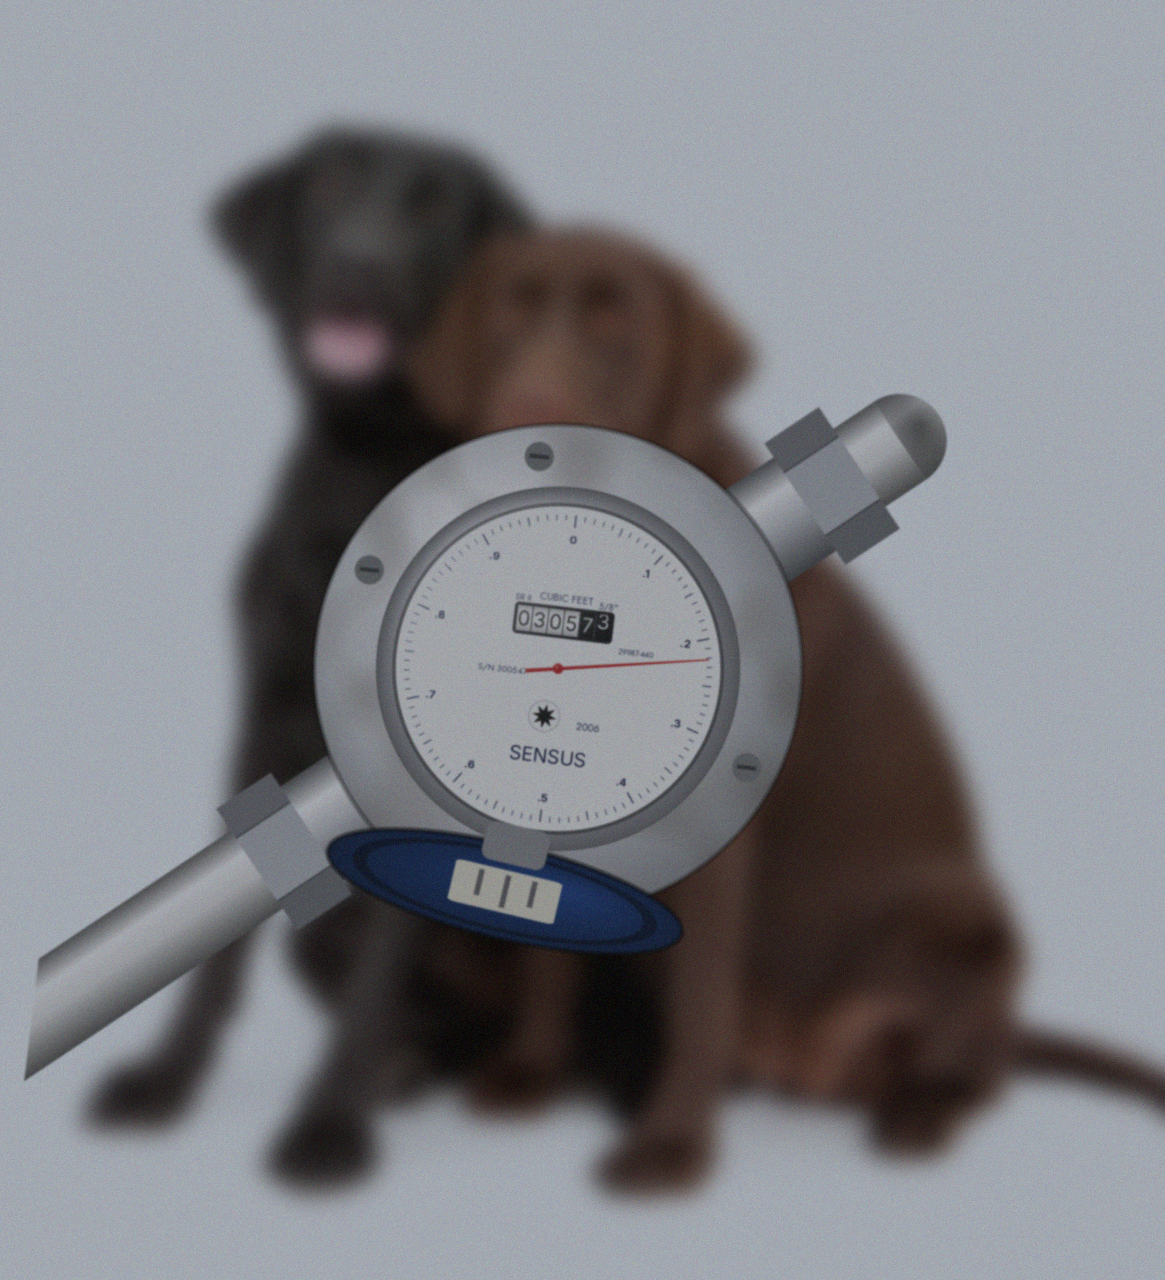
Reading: 30573.22
